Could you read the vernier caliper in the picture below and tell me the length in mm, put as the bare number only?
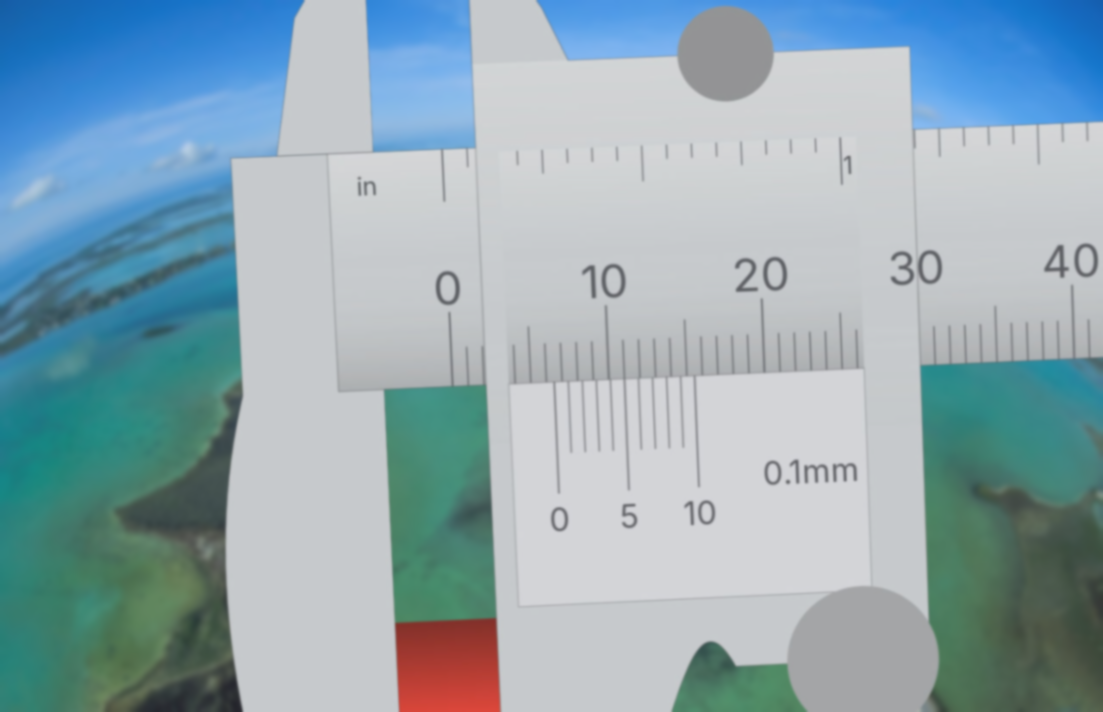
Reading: 6.5
